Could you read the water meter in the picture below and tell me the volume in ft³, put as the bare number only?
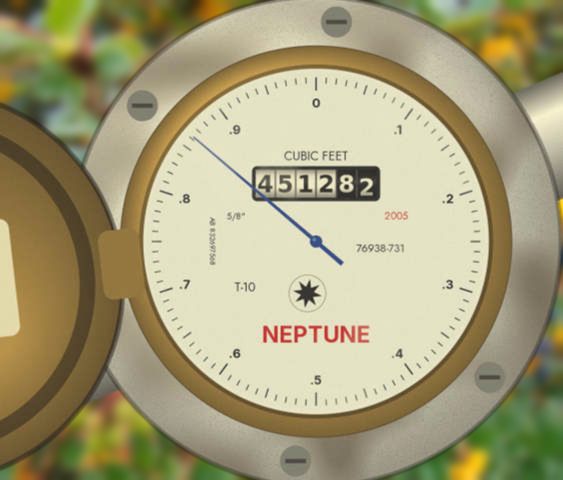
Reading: 451281.86
